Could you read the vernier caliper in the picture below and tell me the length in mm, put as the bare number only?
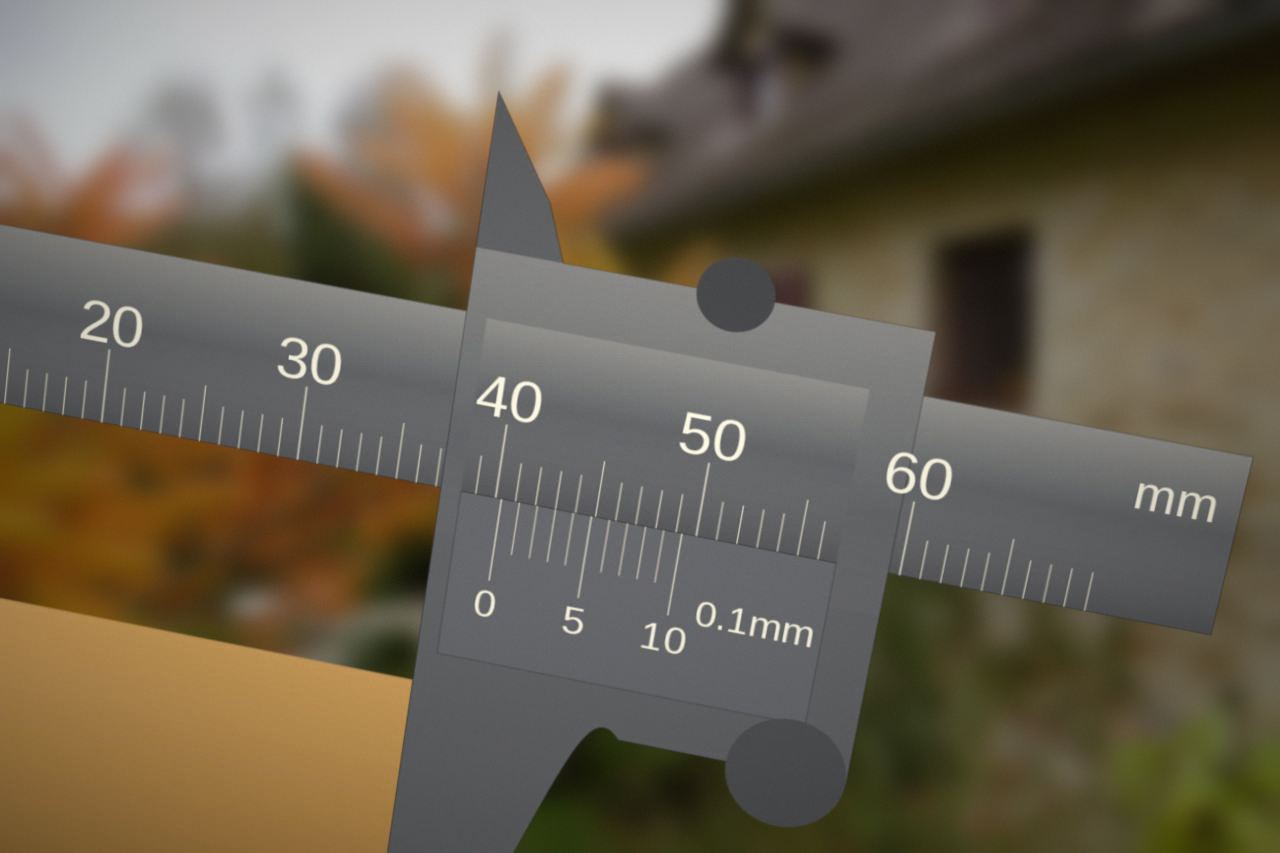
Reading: 40.3
